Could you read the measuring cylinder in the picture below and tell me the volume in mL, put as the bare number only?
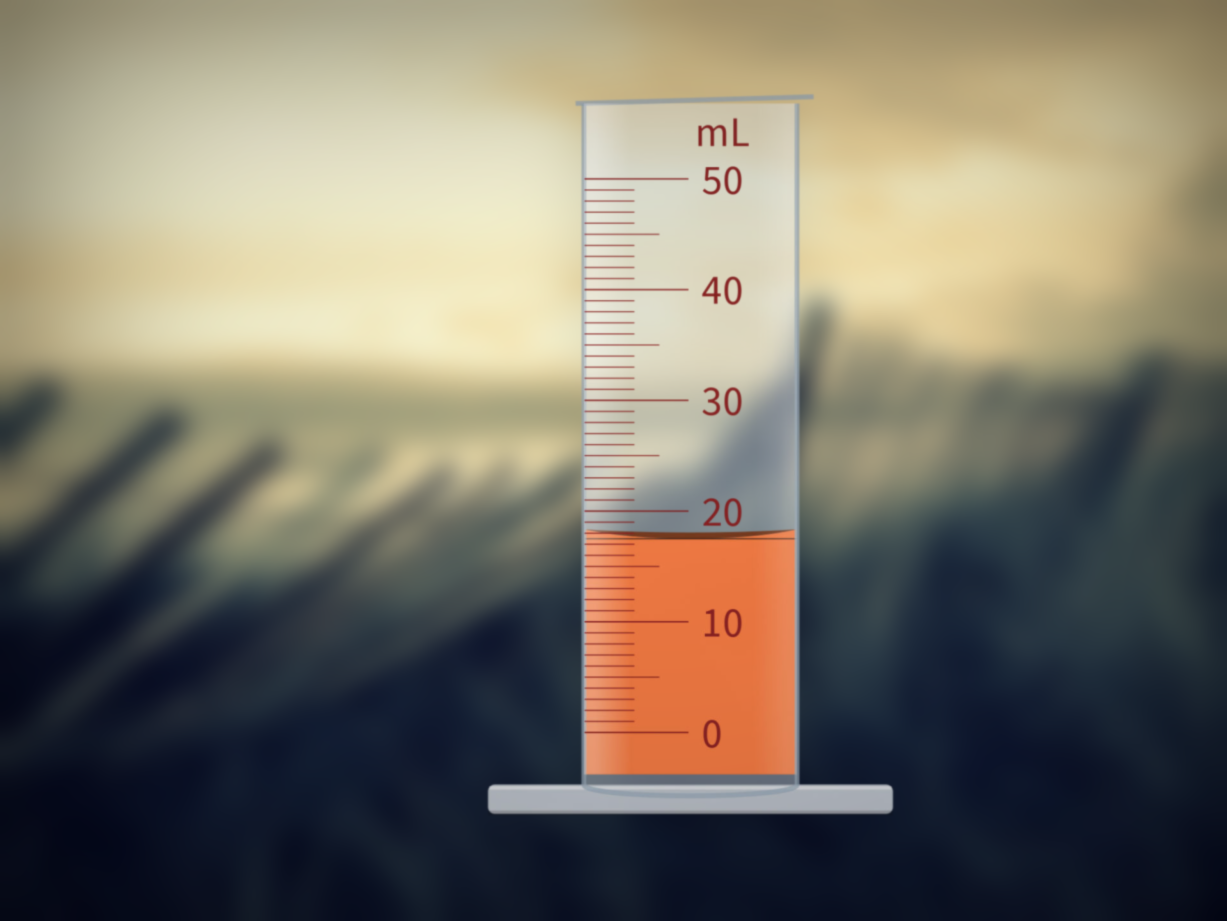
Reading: 17.5
